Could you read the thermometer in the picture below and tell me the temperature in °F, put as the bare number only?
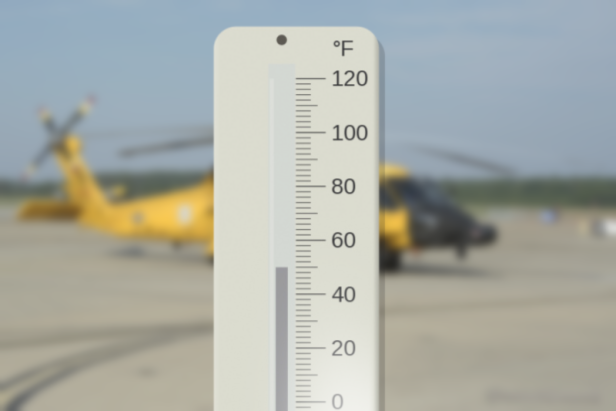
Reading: 50
